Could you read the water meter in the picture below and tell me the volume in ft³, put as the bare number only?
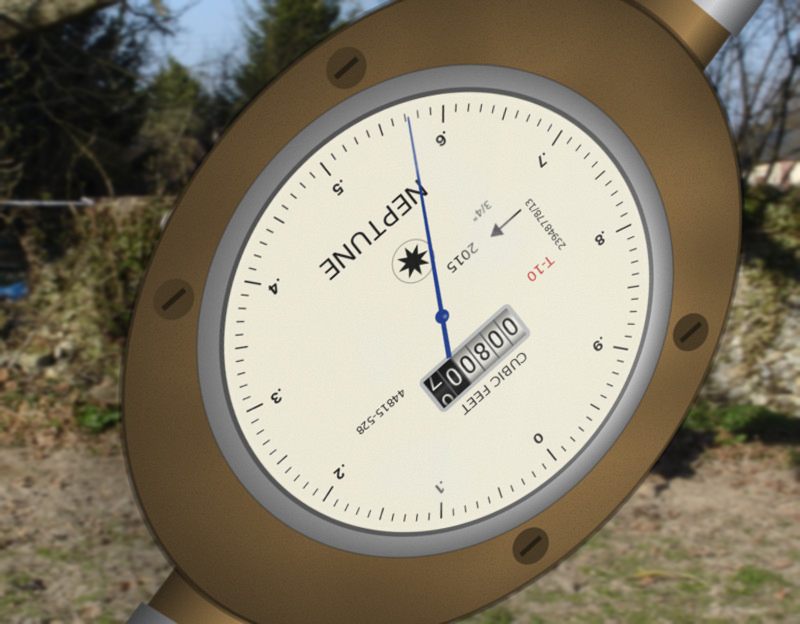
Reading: 8006.57
